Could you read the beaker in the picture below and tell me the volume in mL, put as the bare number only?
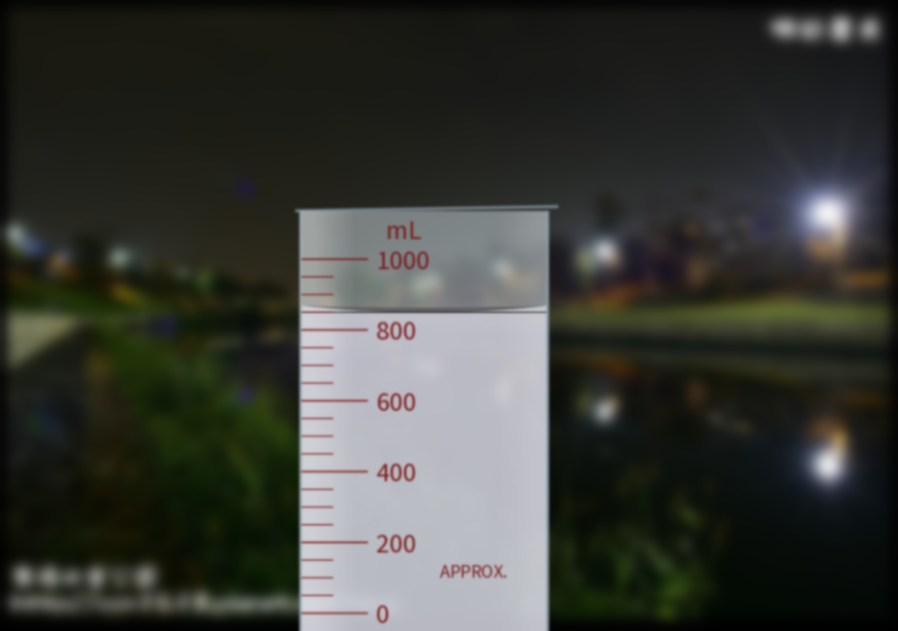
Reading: 850
